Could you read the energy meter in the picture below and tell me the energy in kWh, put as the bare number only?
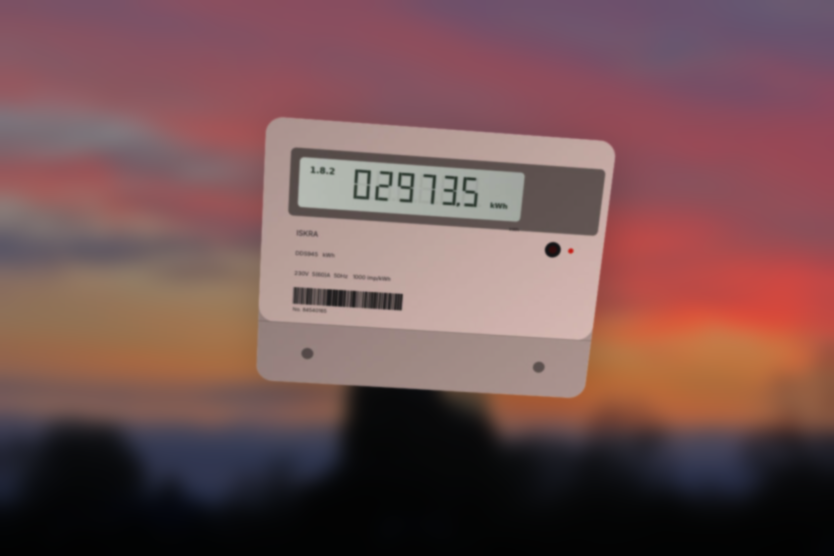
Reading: 2973.5
